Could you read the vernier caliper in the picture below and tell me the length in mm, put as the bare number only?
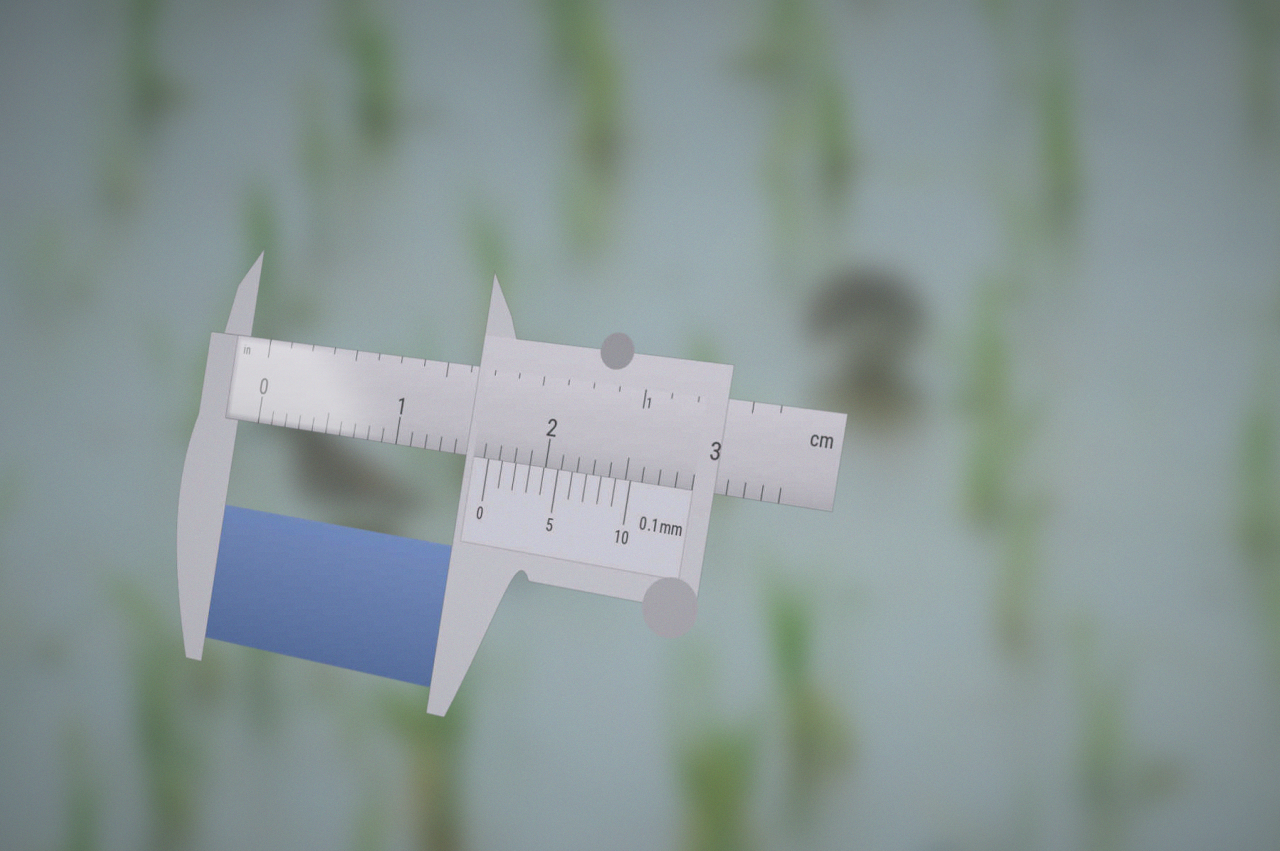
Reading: 16.3
